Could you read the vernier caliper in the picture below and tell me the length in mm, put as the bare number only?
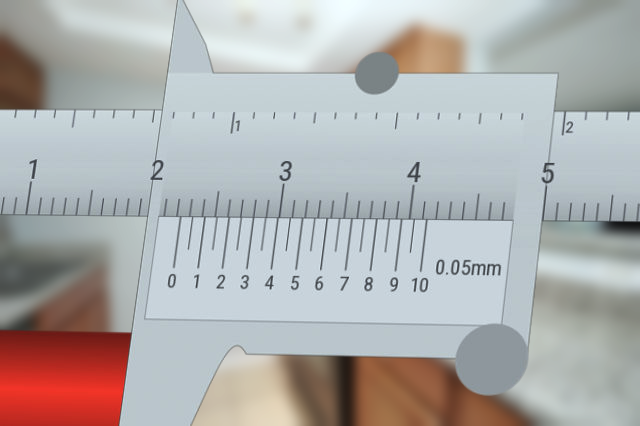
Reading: 22.3
